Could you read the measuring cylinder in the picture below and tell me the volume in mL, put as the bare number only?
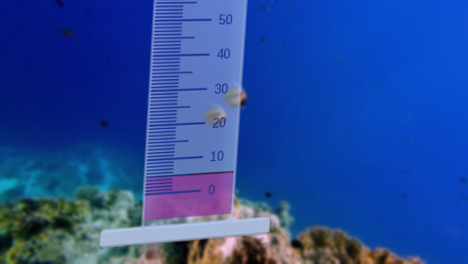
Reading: 5
